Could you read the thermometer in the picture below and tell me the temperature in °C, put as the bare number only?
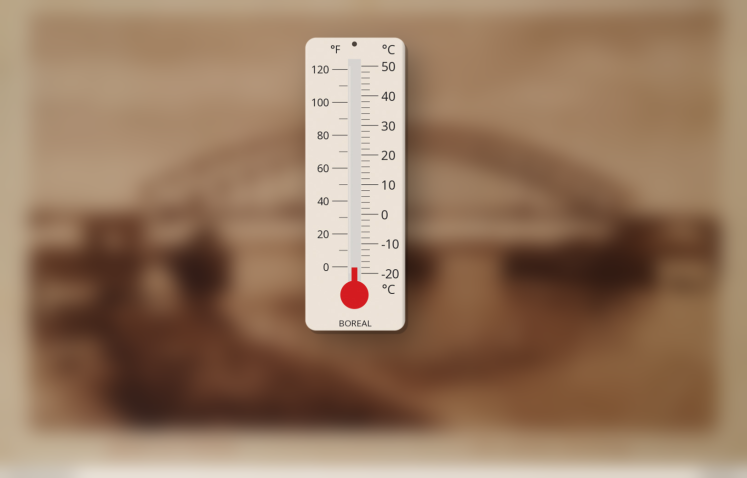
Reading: -18
